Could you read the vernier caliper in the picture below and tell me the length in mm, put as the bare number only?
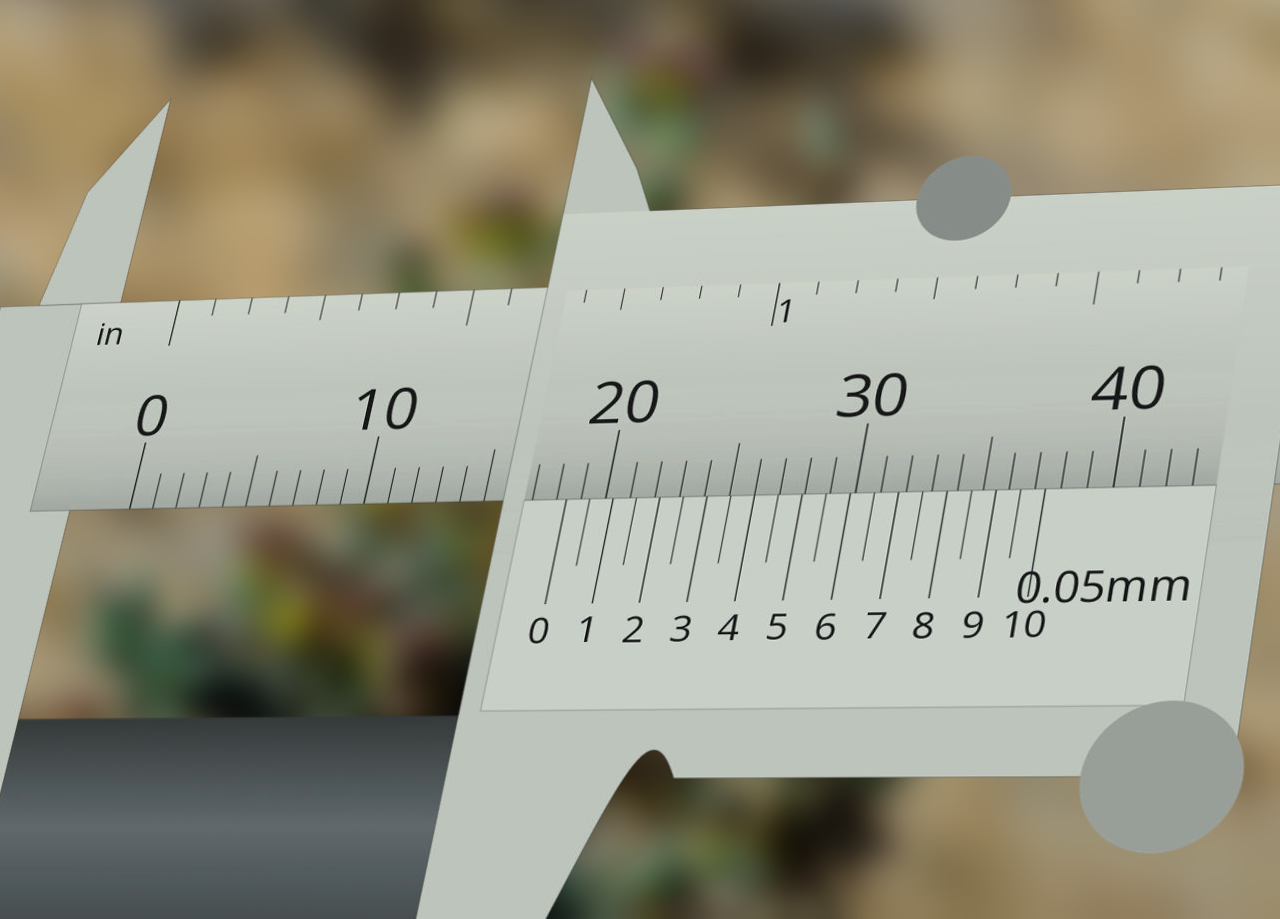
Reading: 18.40
